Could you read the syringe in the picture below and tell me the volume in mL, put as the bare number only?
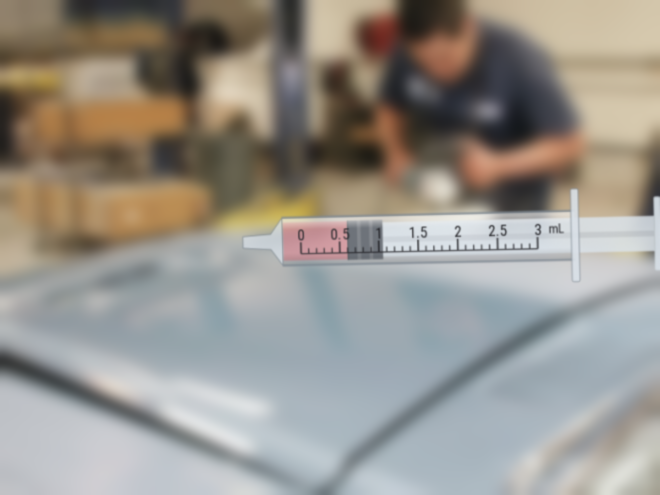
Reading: 0.6
